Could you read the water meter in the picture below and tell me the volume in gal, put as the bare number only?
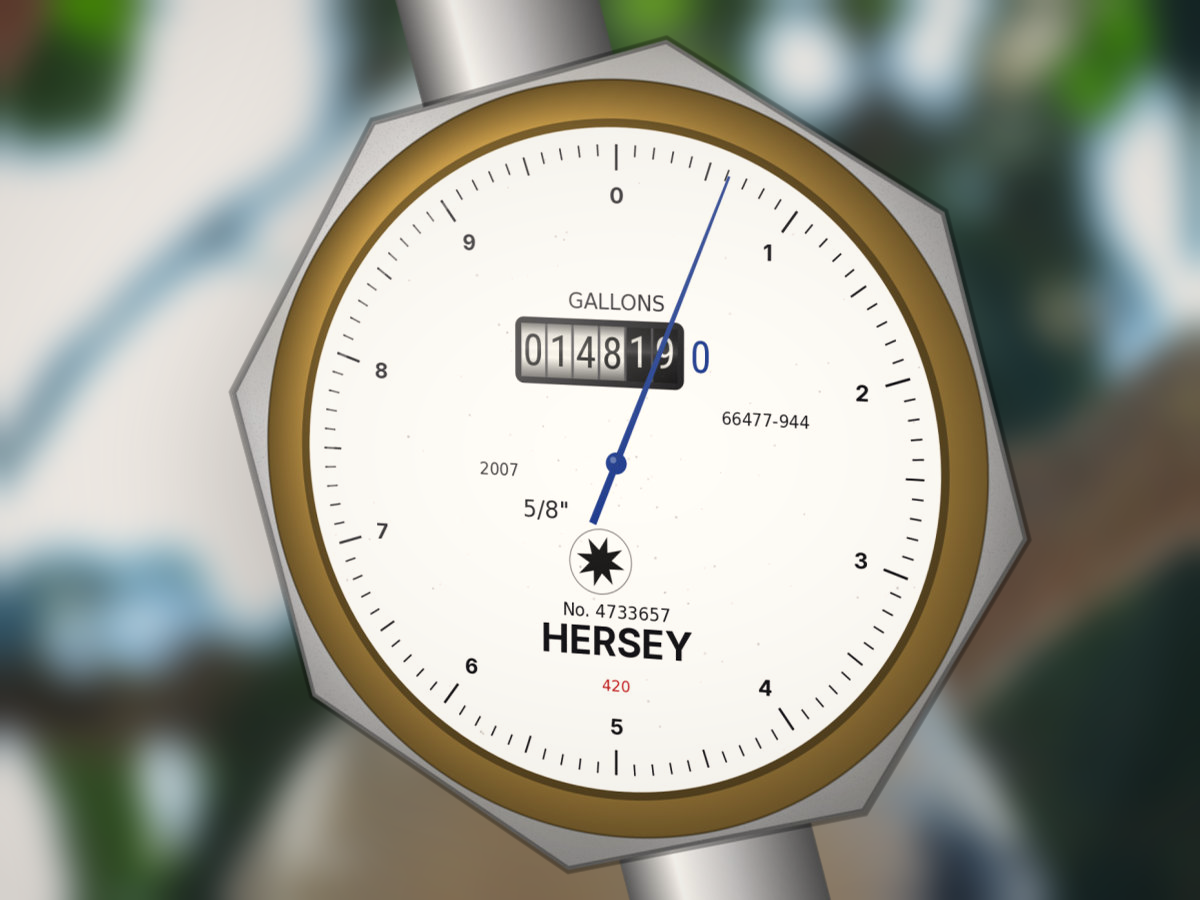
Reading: 148190.6
